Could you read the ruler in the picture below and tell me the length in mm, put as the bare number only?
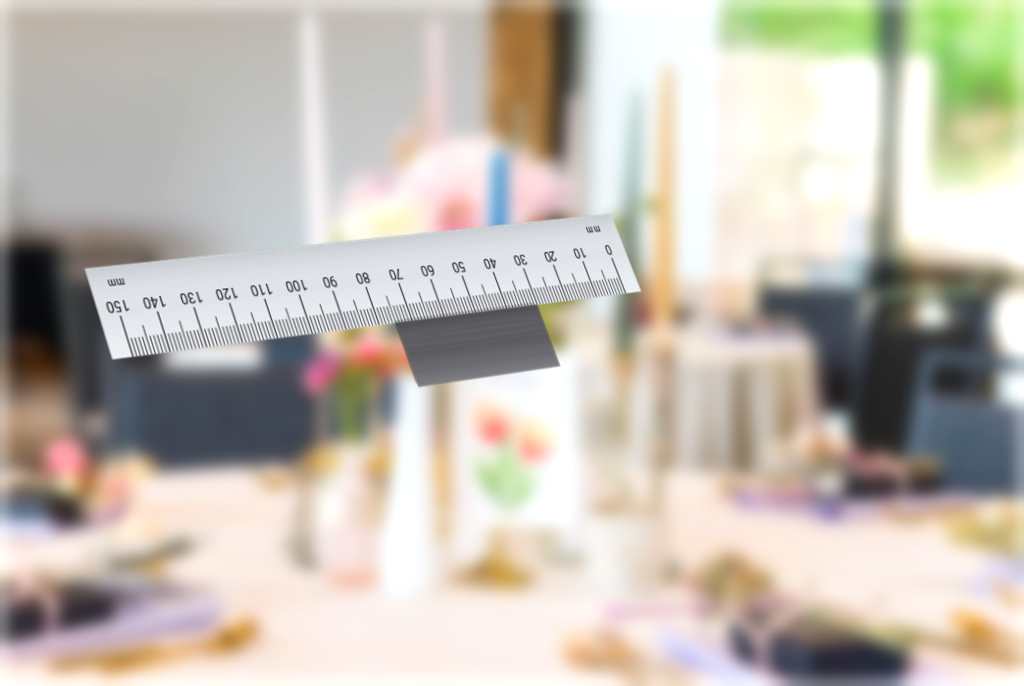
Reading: 45
